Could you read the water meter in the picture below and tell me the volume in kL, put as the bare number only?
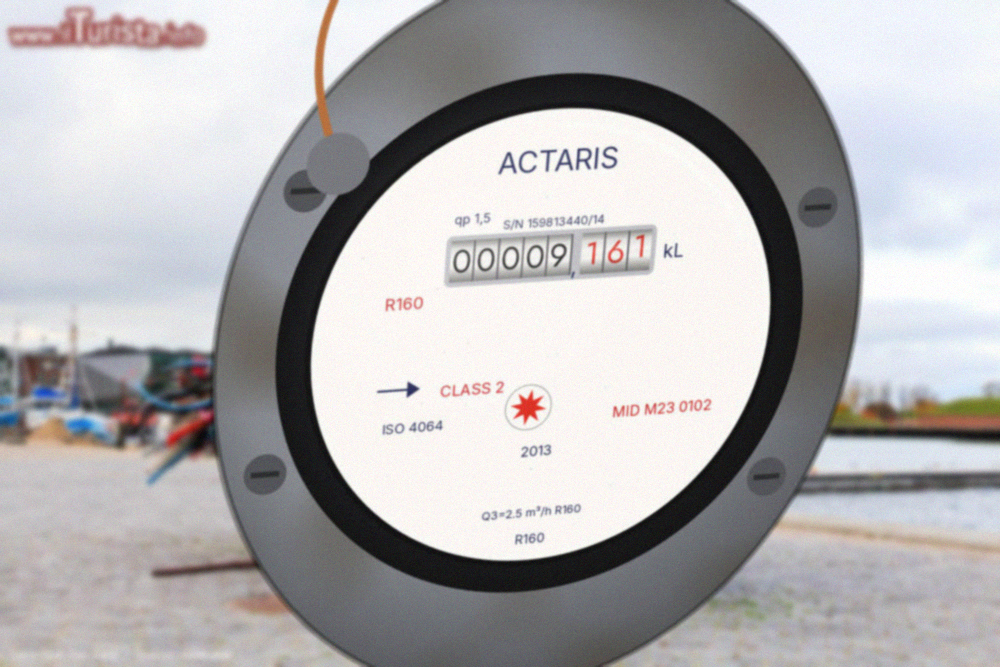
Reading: 9.161
